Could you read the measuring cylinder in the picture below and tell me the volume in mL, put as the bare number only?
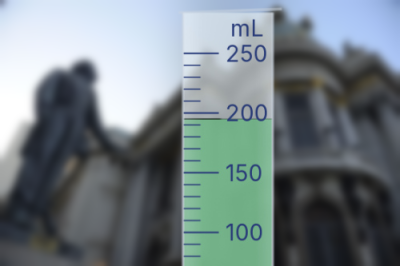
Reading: 195
